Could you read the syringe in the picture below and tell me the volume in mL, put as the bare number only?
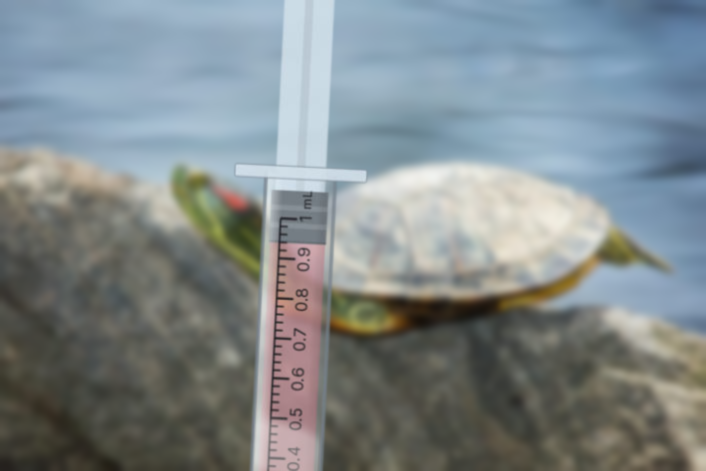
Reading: 0.94
